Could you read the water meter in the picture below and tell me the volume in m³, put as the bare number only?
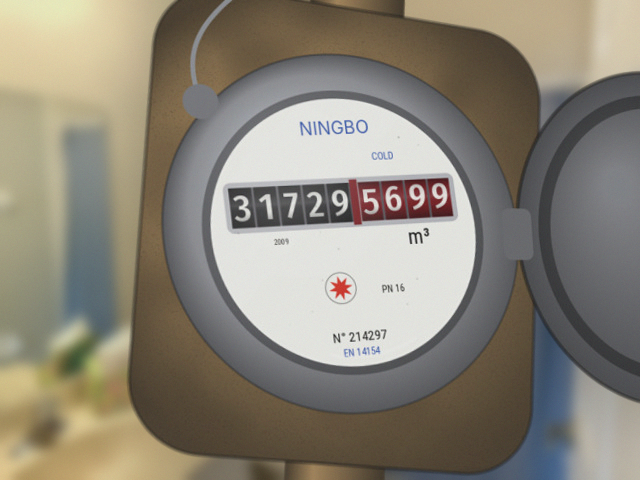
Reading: 31729.5699
